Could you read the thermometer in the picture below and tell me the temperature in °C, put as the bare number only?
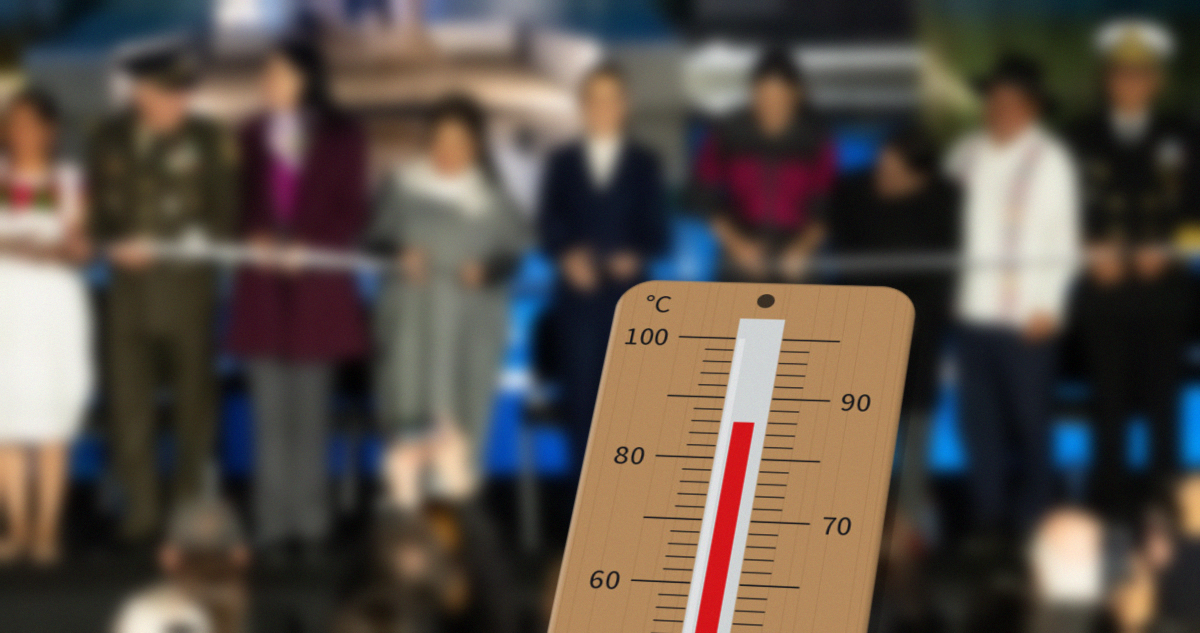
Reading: 86
